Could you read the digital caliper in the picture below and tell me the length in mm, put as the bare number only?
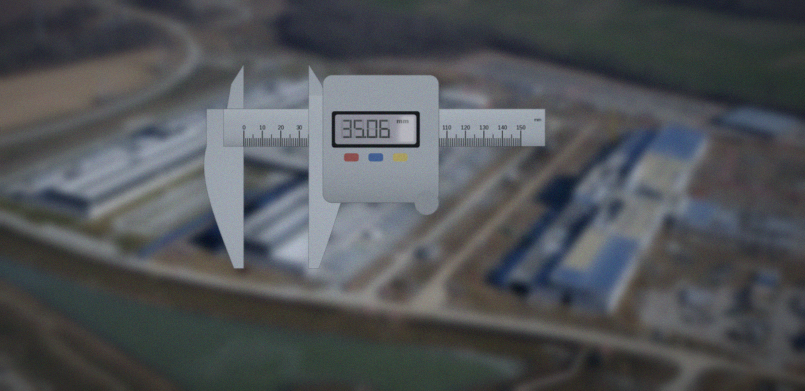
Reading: 35.06
